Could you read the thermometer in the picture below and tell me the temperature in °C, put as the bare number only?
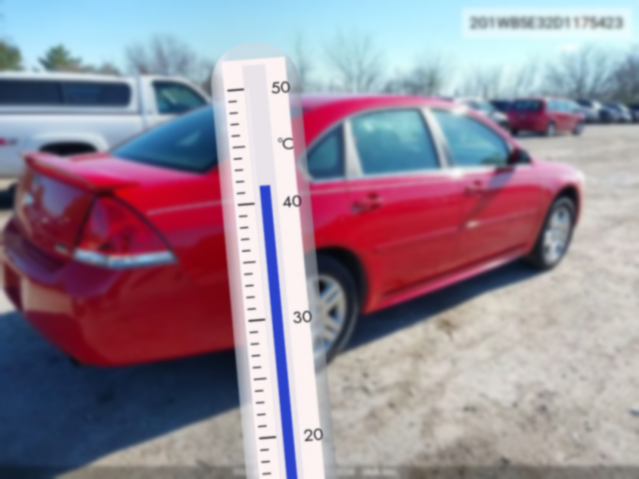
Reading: 41.5
